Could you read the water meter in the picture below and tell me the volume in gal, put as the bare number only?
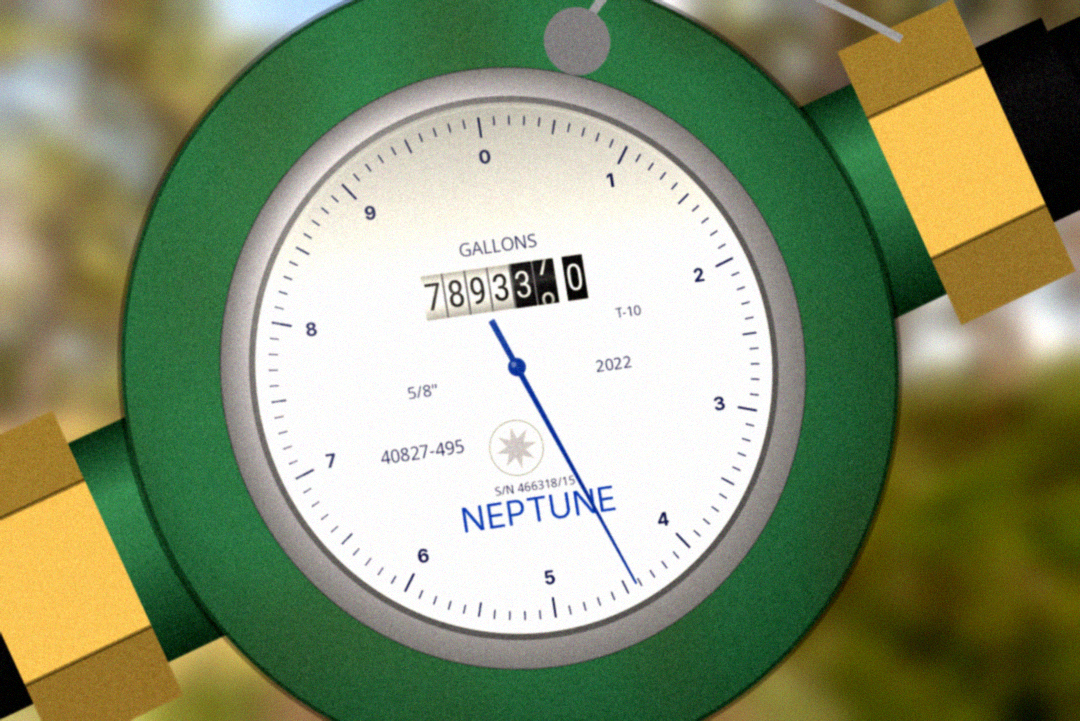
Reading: 7893374.4
